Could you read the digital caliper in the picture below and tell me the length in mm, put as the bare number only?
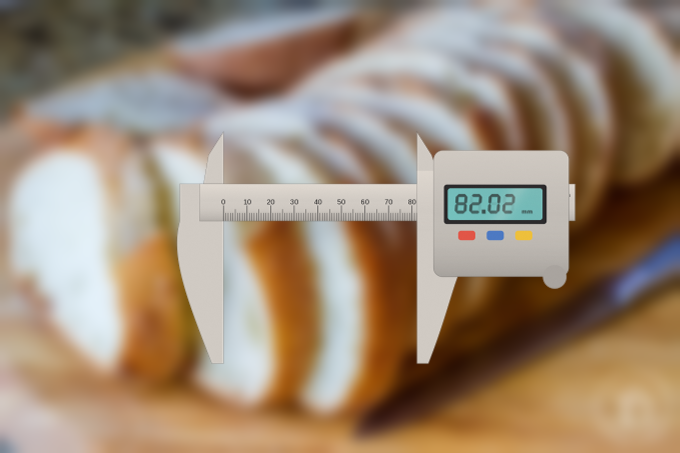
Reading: 82.02
